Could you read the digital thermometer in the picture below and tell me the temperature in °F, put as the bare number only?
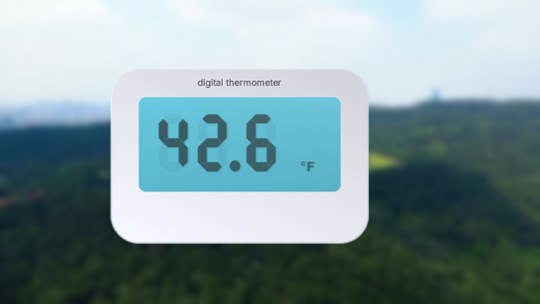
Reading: 42.6
